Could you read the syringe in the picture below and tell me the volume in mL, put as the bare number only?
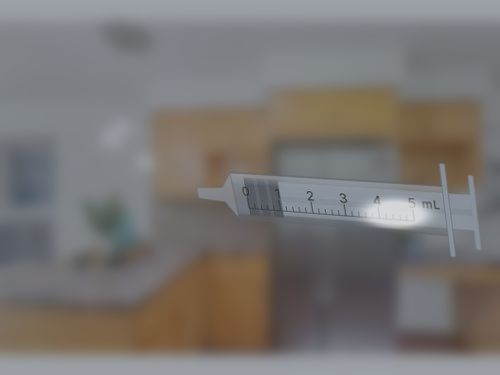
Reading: 0
